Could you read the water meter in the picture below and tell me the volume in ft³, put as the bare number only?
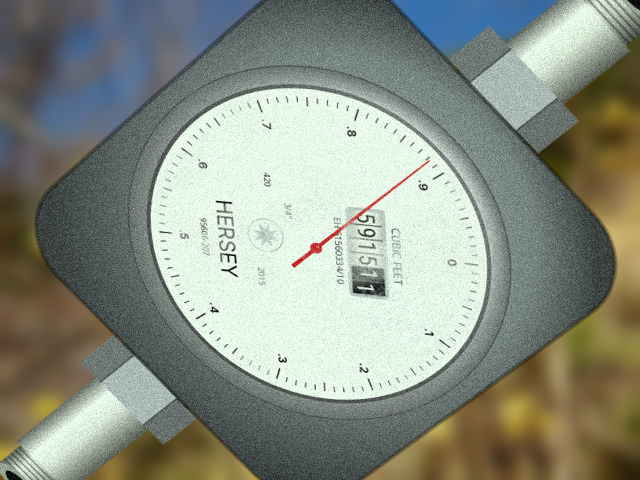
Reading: 591510.88
